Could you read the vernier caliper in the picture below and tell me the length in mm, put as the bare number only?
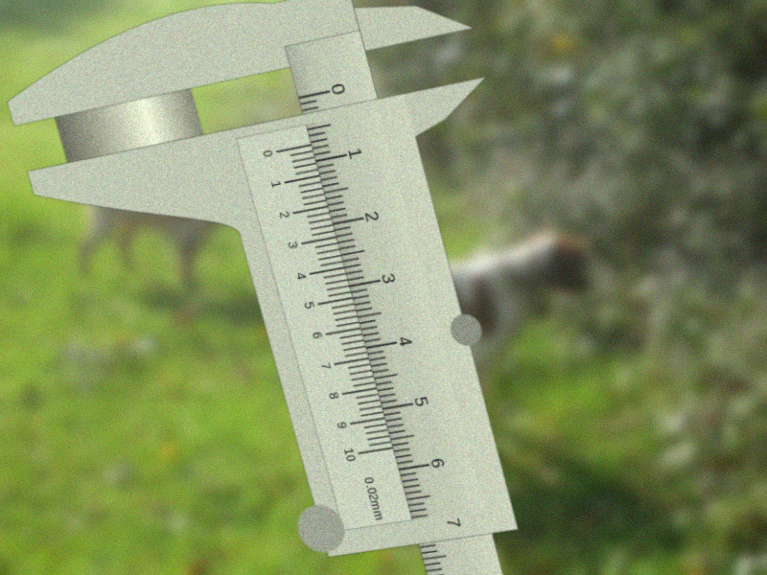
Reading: 7.4
